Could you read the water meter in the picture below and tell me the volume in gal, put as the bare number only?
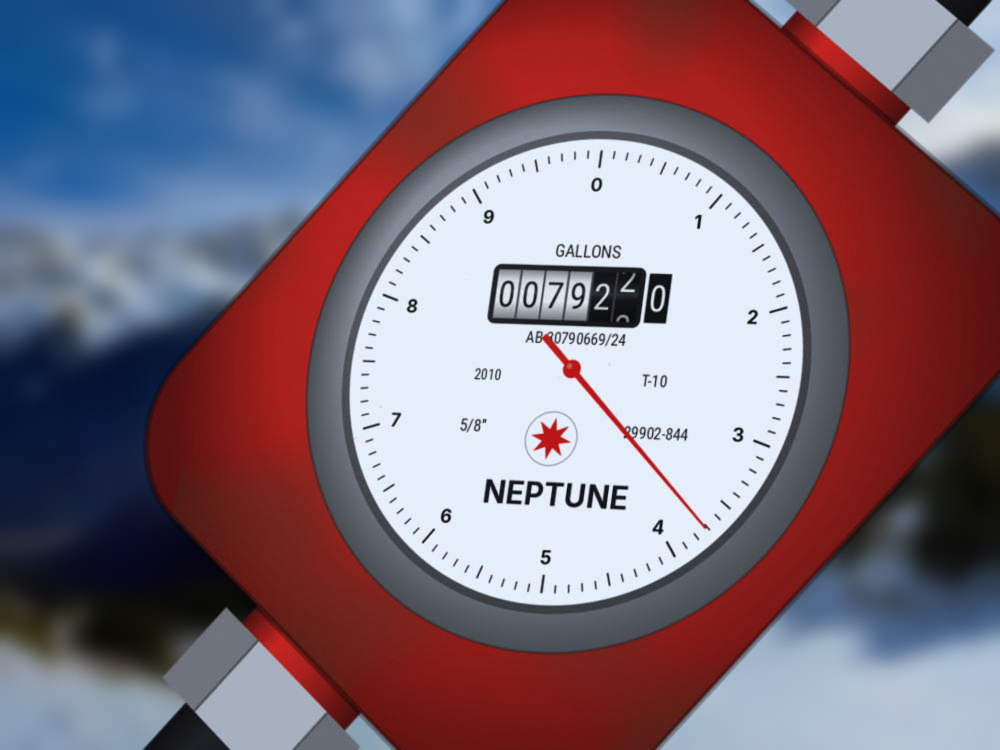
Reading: 79223.7
